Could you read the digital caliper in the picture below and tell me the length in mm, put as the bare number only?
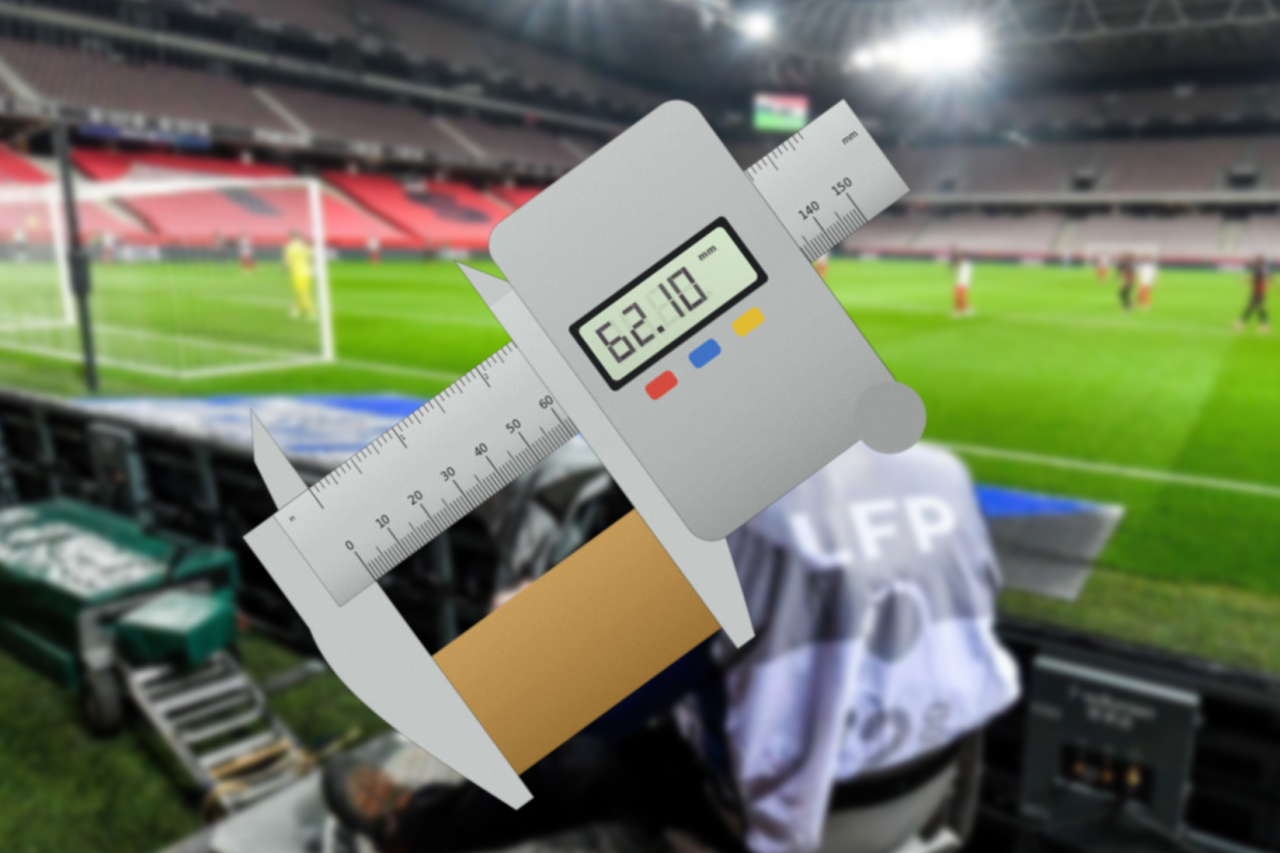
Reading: 62.10
